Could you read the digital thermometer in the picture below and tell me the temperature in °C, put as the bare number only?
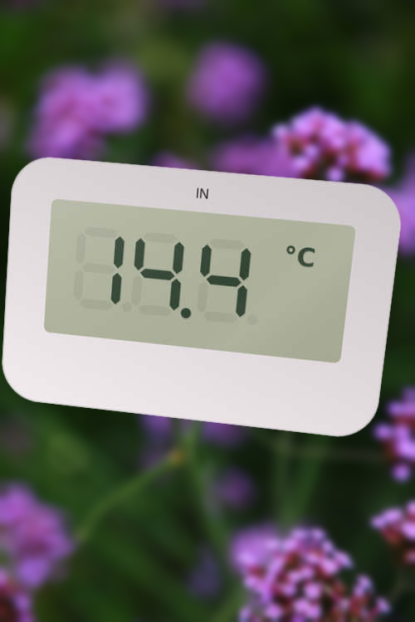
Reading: 14.4
